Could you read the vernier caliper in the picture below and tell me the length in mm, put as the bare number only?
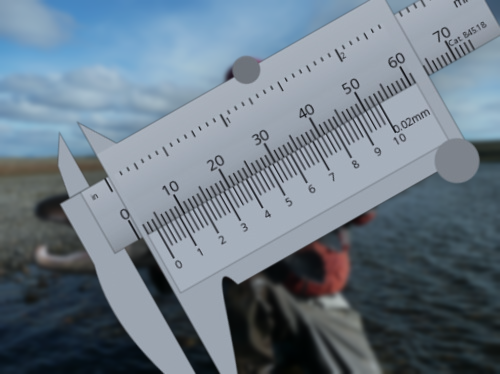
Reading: 4.0
